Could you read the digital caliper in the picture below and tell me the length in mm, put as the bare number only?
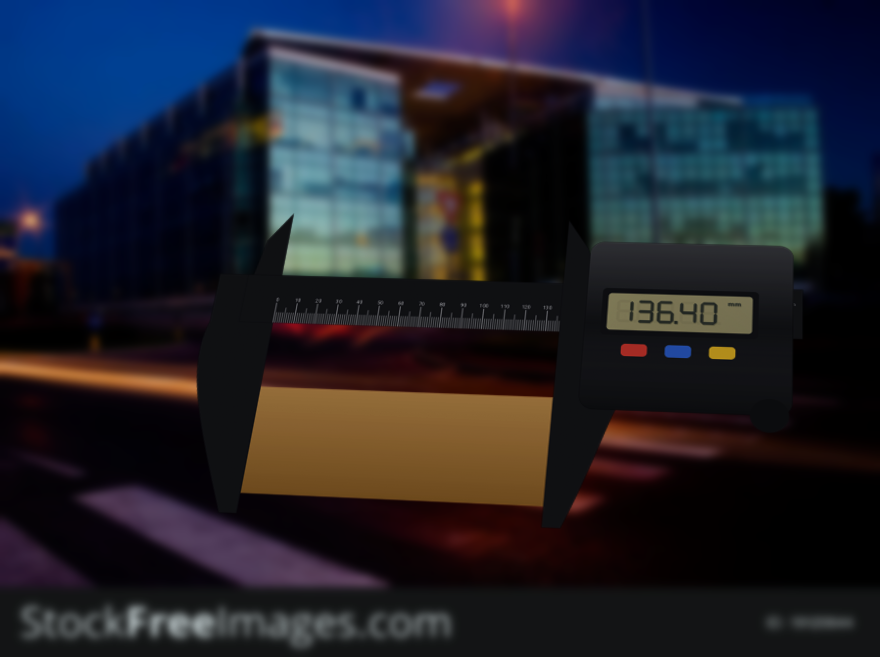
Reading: 136.40
